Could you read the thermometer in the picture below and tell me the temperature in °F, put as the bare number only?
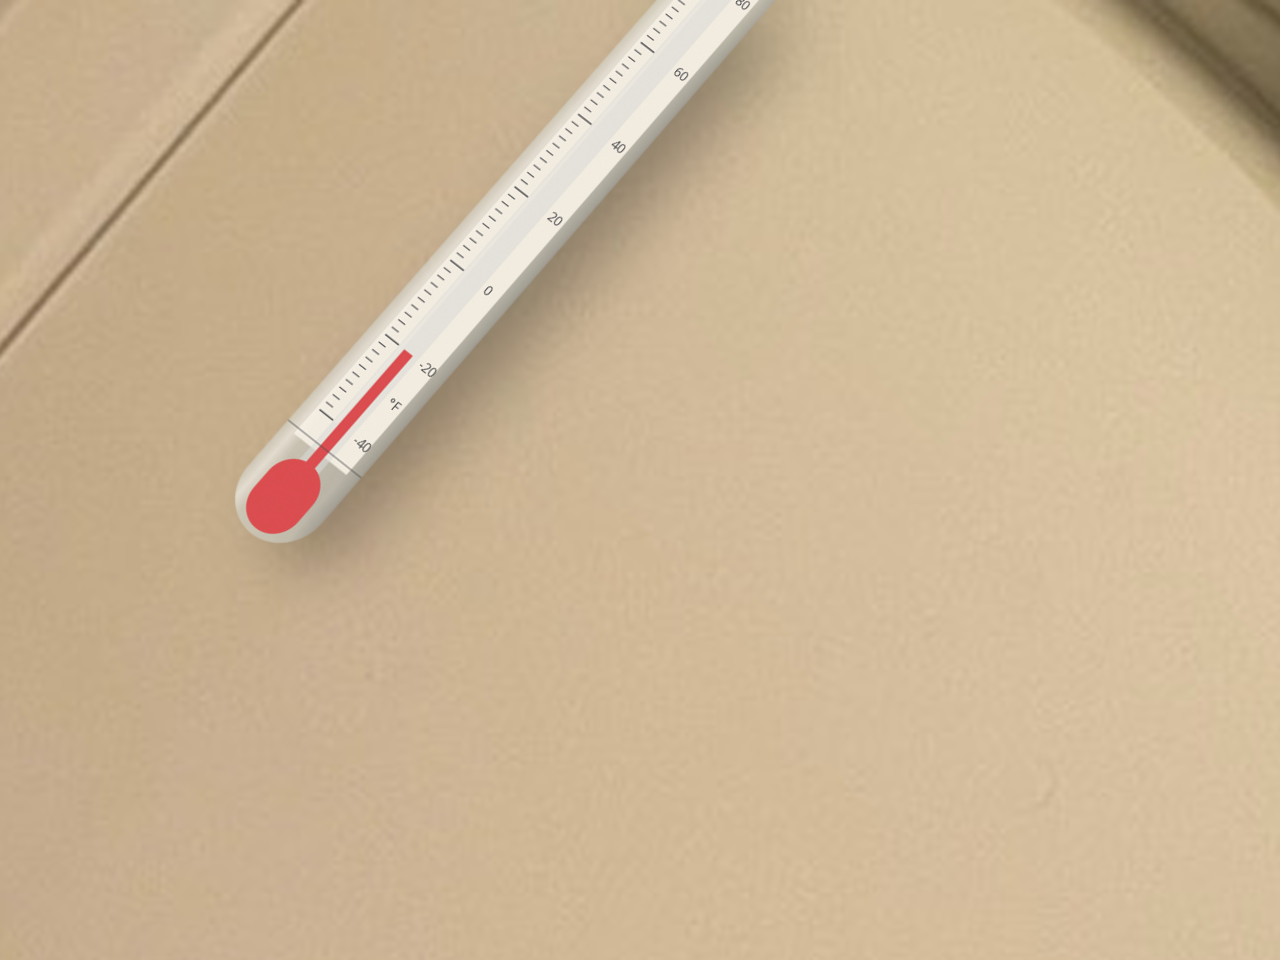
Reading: -20
